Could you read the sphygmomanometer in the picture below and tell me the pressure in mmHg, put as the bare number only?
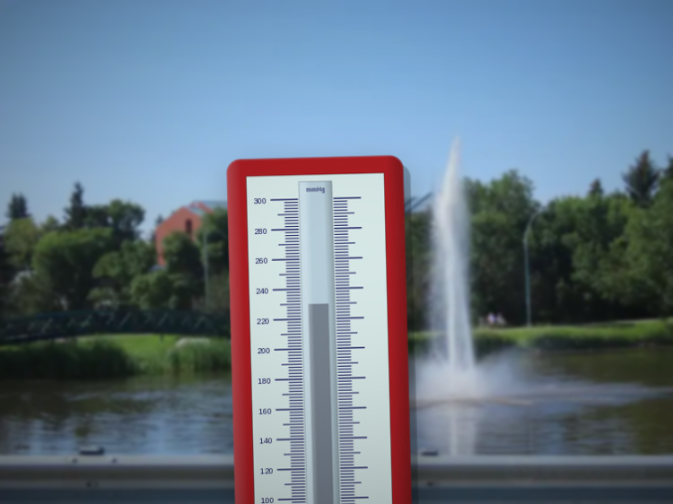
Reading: 230
